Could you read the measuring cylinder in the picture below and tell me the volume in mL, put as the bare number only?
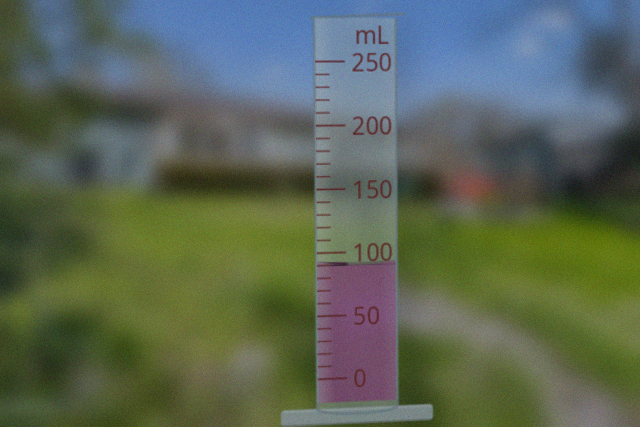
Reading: 90
